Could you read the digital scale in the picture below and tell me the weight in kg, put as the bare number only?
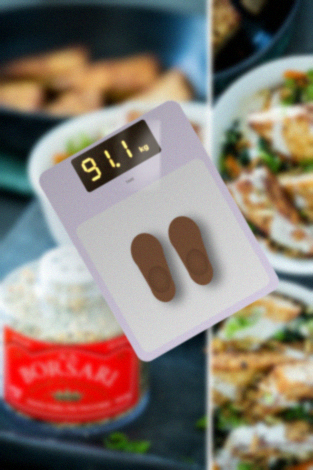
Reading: 91.1
